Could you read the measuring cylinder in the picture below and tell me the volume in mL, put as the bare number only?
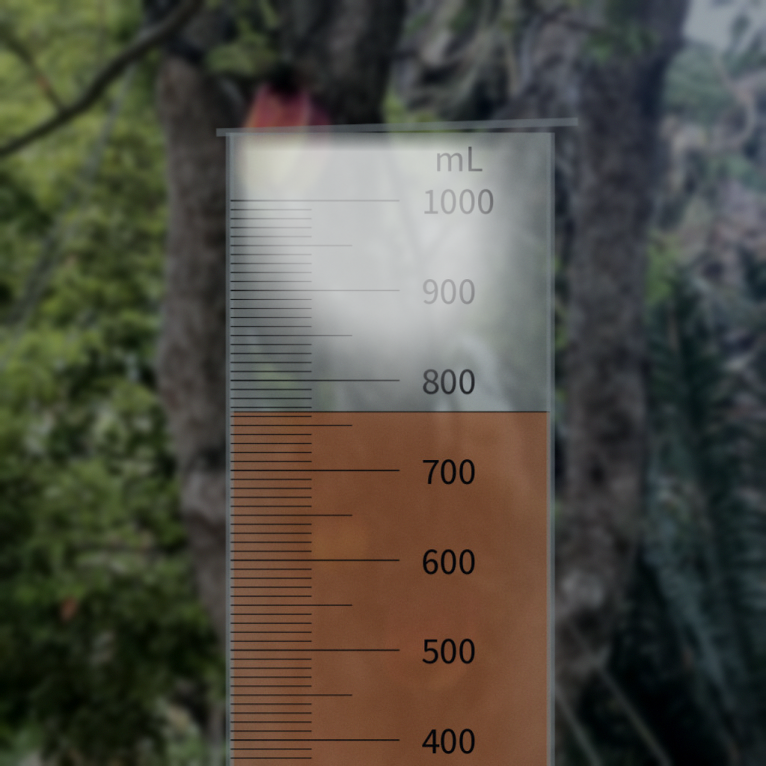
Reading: 765
